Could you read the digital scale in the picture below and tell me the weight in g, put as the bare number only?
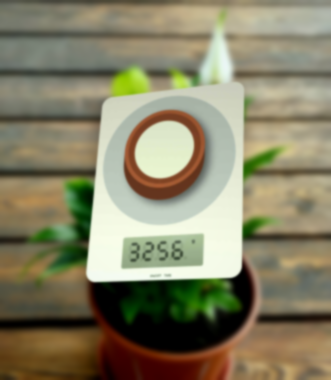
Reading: 3256
